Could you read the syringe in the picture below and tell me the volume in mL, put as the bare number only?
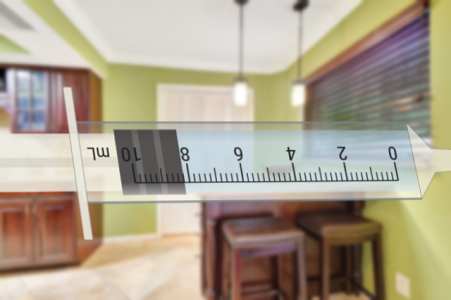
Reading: 8.2
